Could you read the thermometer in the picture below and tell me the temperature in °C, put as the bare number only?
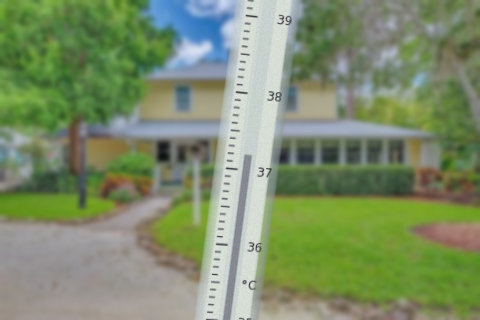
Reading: 37.2
